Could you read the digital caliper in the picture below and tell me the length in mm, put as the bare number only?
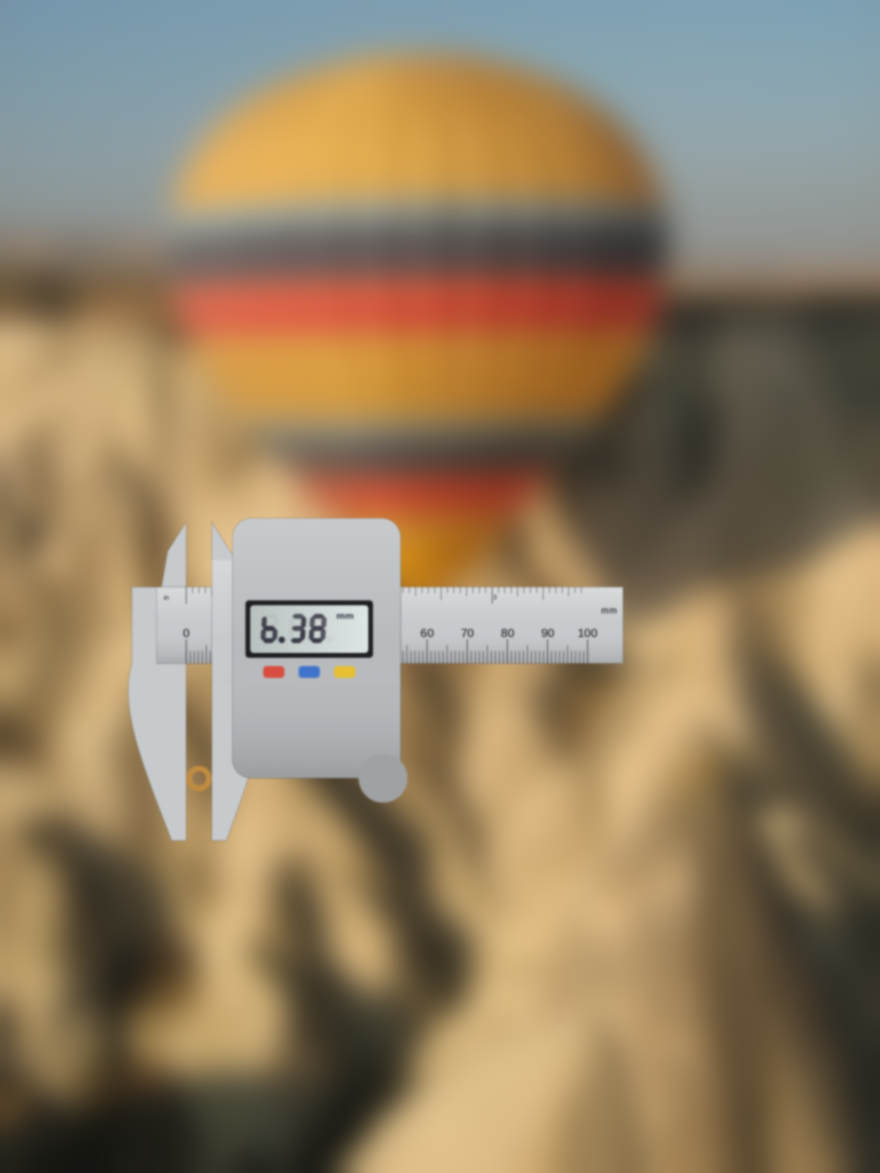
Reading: 6.38
